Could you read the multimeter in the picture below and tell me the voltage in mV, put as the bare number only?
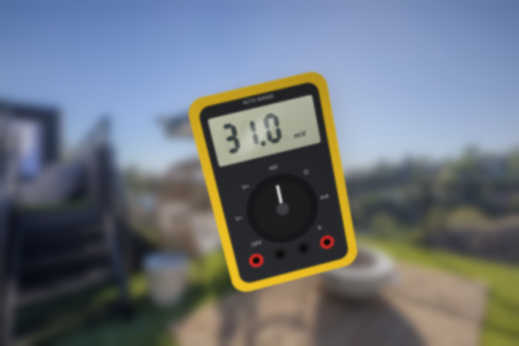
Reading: 31.0
